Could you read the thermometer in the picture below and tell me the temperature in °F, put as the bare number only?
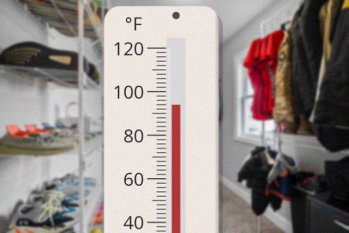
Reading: 94
